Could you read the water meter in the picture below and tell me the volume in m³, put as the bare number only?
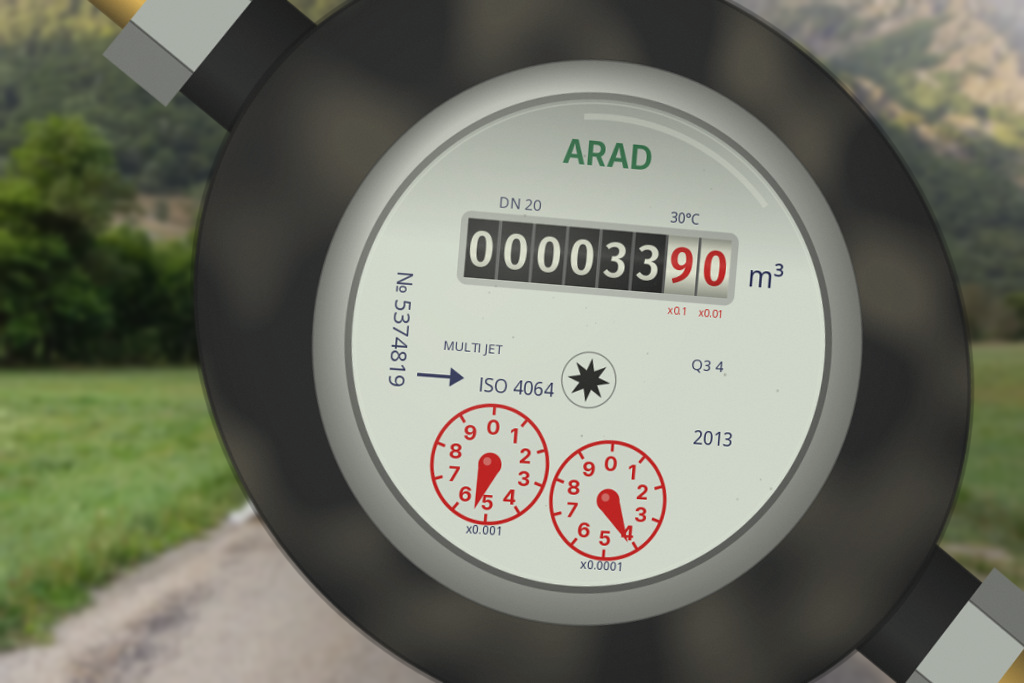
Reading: 33.9054
